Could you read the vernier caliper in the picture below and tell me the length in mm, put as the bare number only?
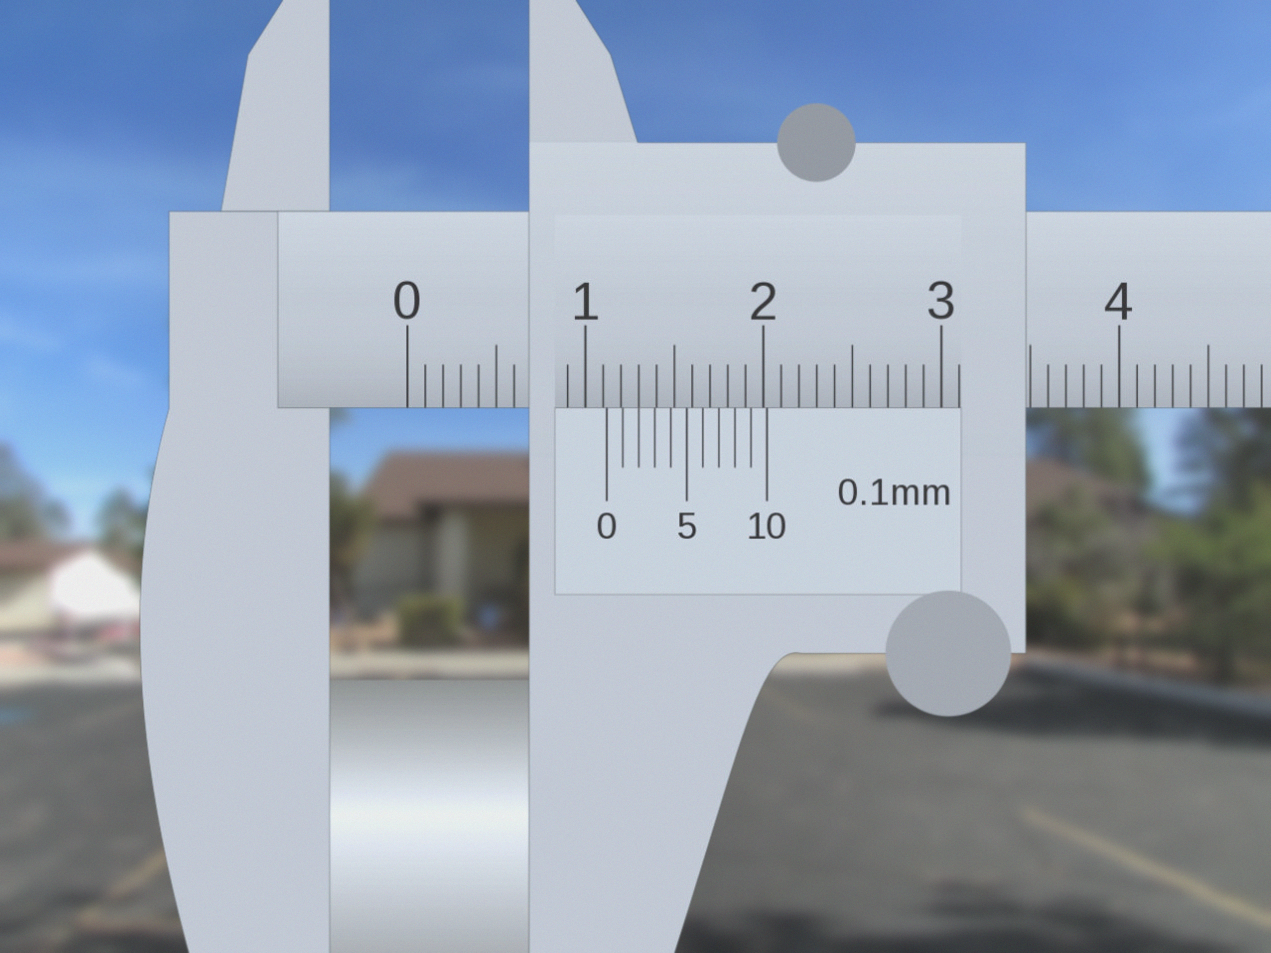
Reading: 11.2
